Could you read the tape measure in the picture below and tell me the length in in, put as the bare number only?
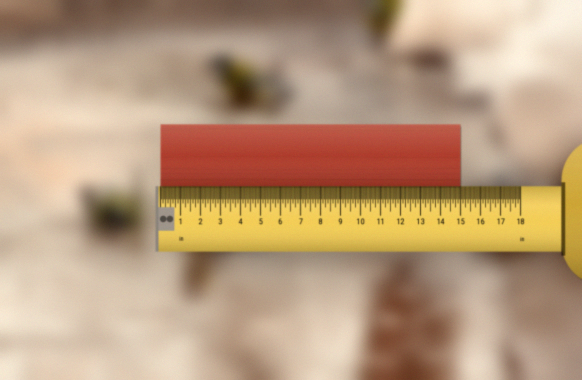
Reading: 15
